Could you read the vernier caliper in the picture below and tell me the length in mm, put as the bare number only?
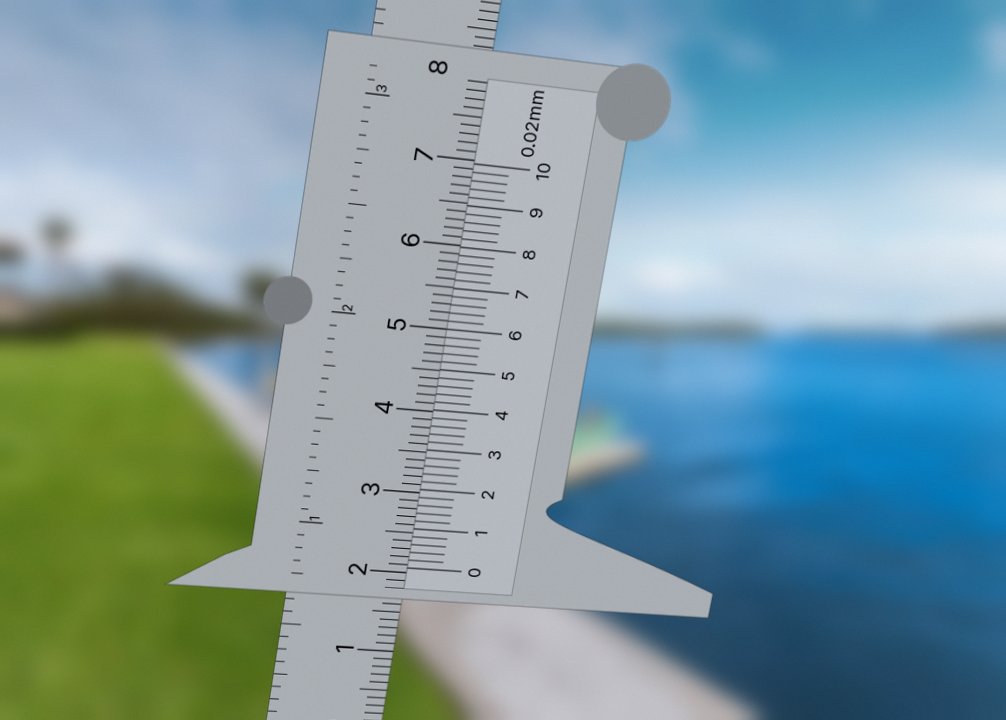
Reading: 20.6
